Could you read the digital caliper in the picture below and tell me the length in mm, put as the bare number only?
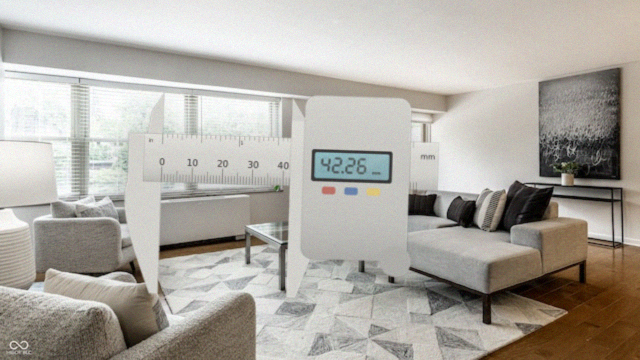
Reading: 42.26
